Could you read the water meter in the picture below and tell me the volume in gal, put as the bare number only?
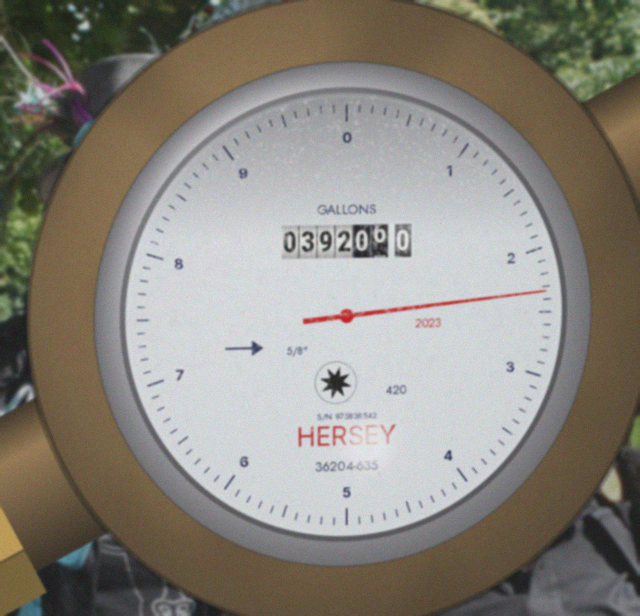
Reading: 392062.3
